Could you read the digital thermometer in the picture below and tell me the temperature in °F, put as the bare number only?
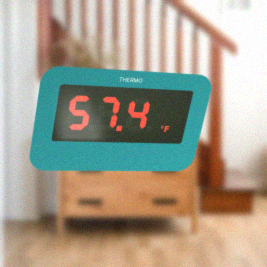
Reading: 57.4
